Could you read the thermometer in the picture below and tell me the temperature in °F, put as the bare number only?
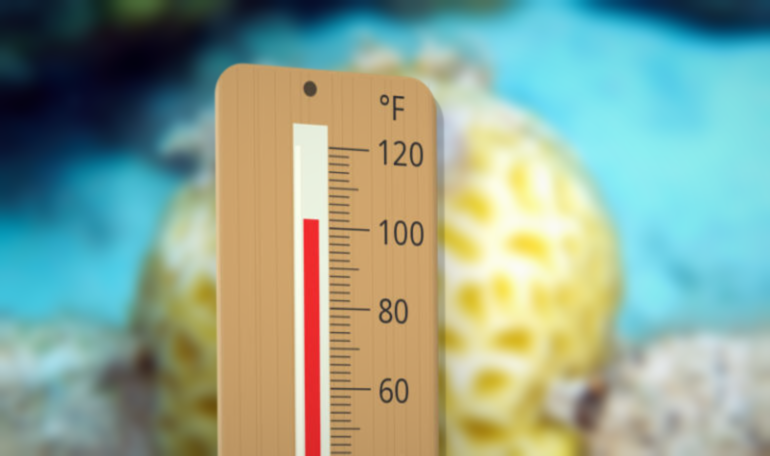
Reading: 102
